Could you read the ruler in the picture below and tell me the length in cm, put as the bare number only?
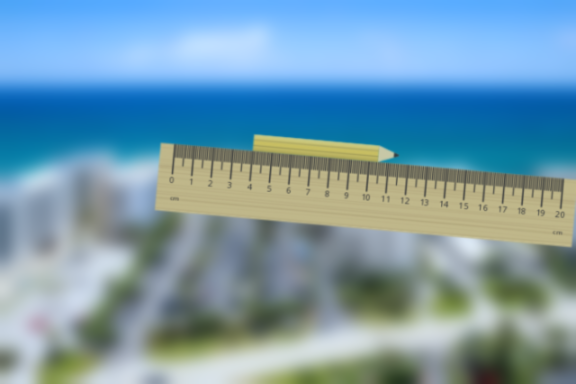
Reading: 7.5
